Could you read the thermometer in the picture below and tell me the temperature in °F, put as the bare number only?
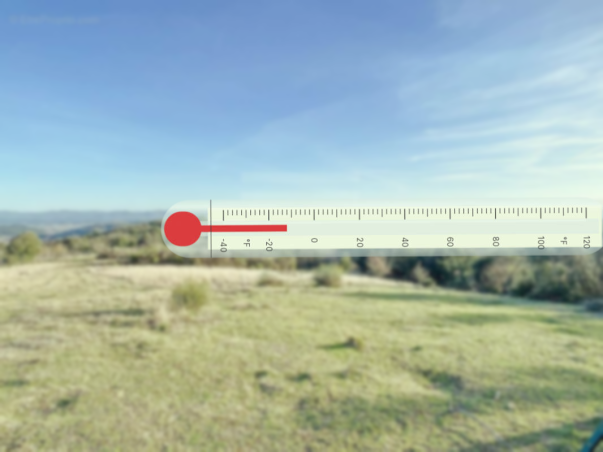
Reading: -12
